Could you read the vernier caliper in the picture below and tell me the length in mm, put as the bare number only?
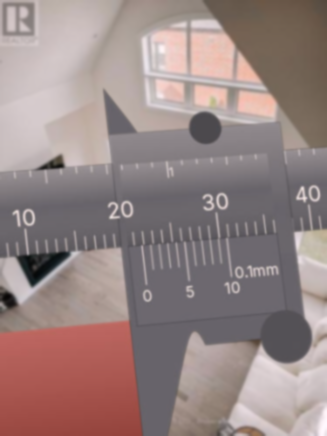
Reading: 21.8
